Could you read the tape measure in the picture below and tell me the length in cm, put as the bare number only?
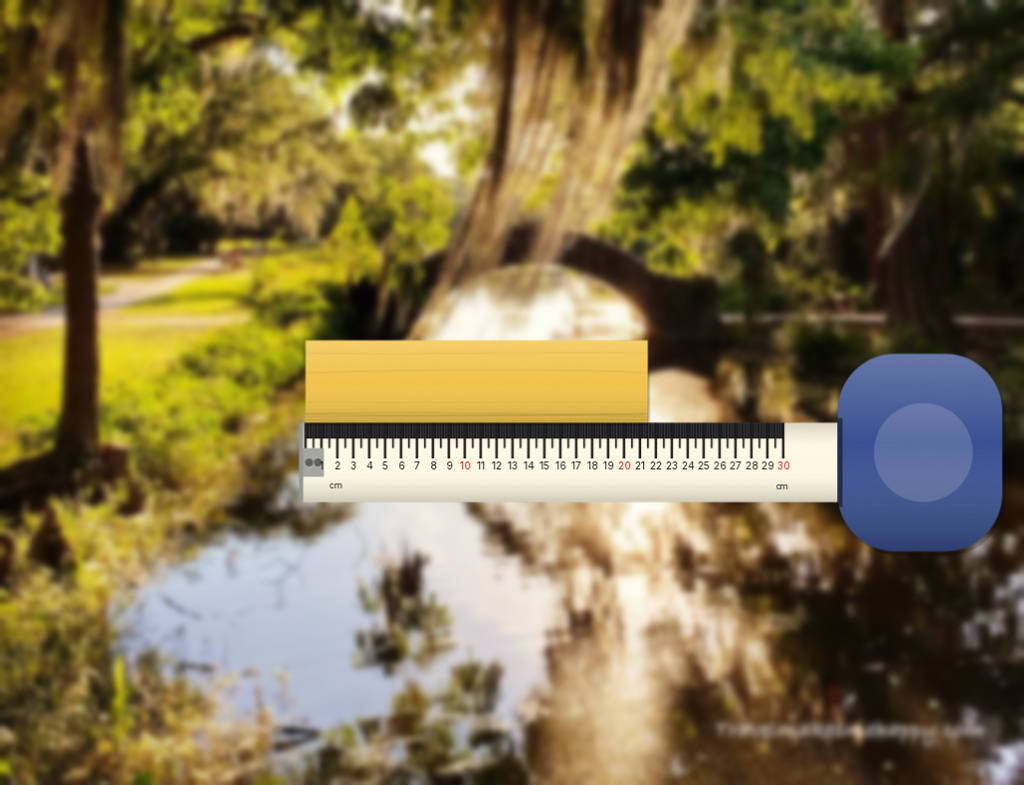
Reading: 21.5
